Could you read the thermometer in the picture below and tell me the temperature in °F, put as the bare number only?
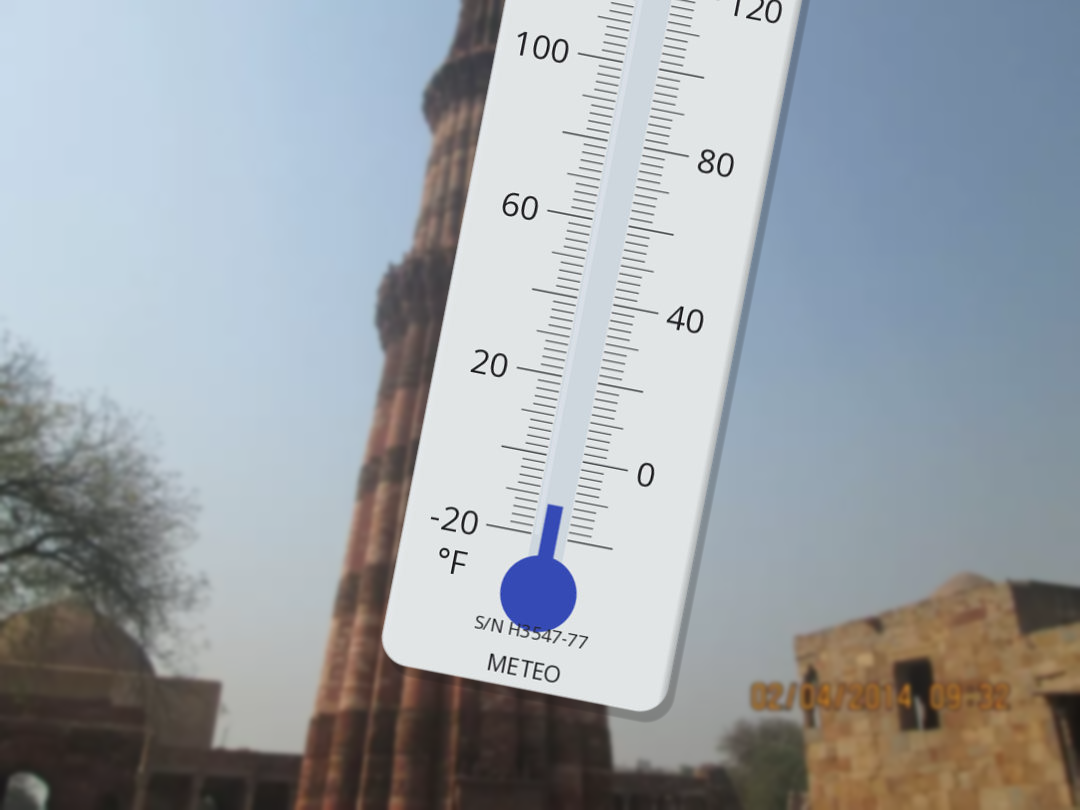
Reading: -12
